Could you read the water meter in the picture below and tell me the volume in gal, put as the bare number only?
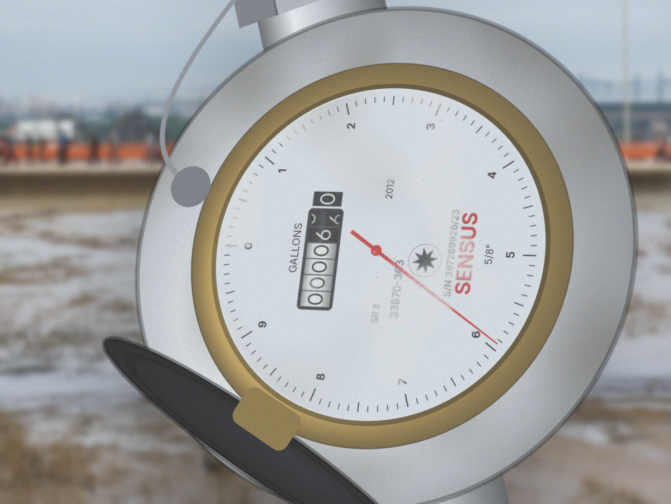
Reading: 655.9
